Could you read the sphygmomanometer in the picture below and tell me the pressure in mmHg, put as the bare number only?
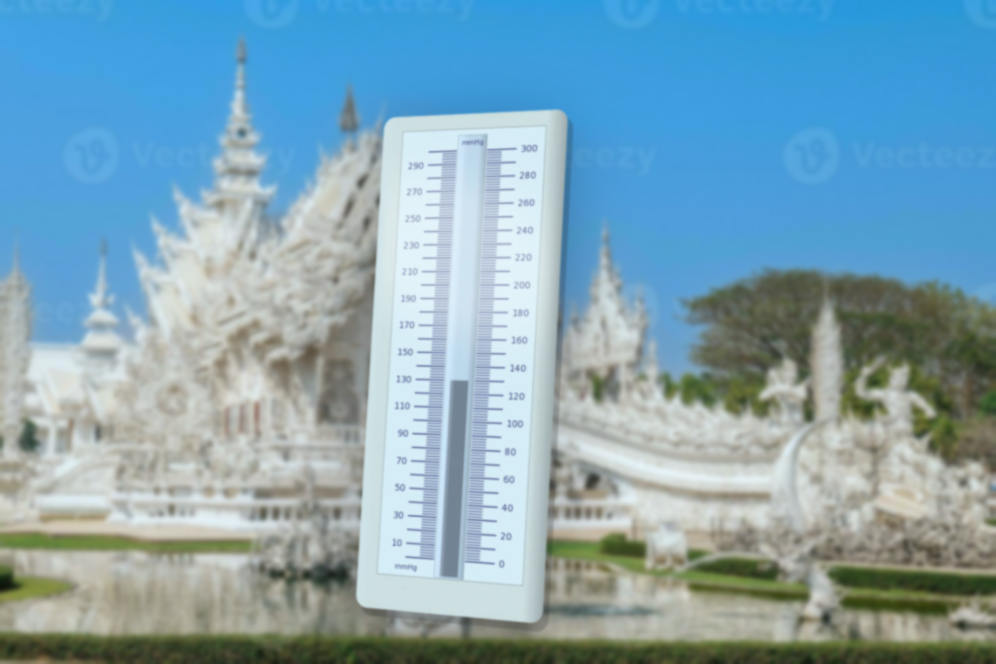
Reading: 130
